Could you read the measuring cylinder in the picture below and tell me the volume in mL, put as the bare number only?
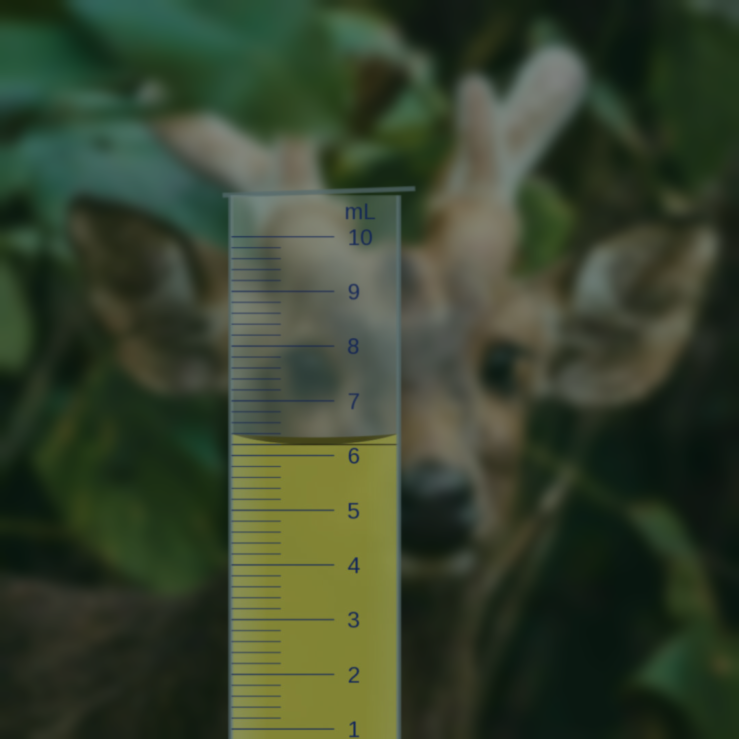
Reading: 6.2
